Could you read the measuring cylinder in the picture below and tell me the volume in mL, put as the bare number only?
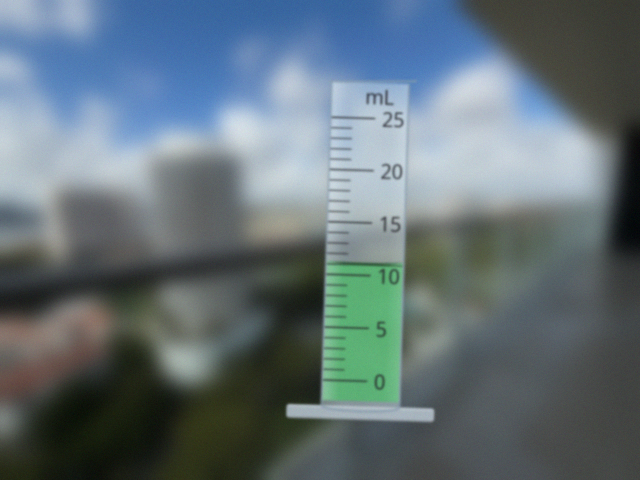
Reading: 11
